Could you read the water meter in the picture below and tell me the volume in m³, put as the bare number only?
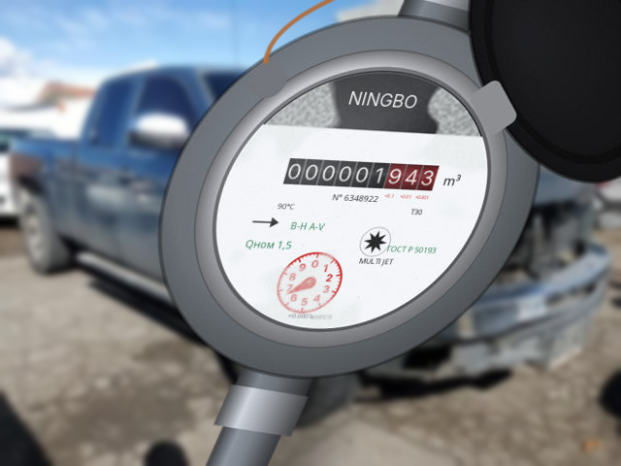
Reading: 1.9436
